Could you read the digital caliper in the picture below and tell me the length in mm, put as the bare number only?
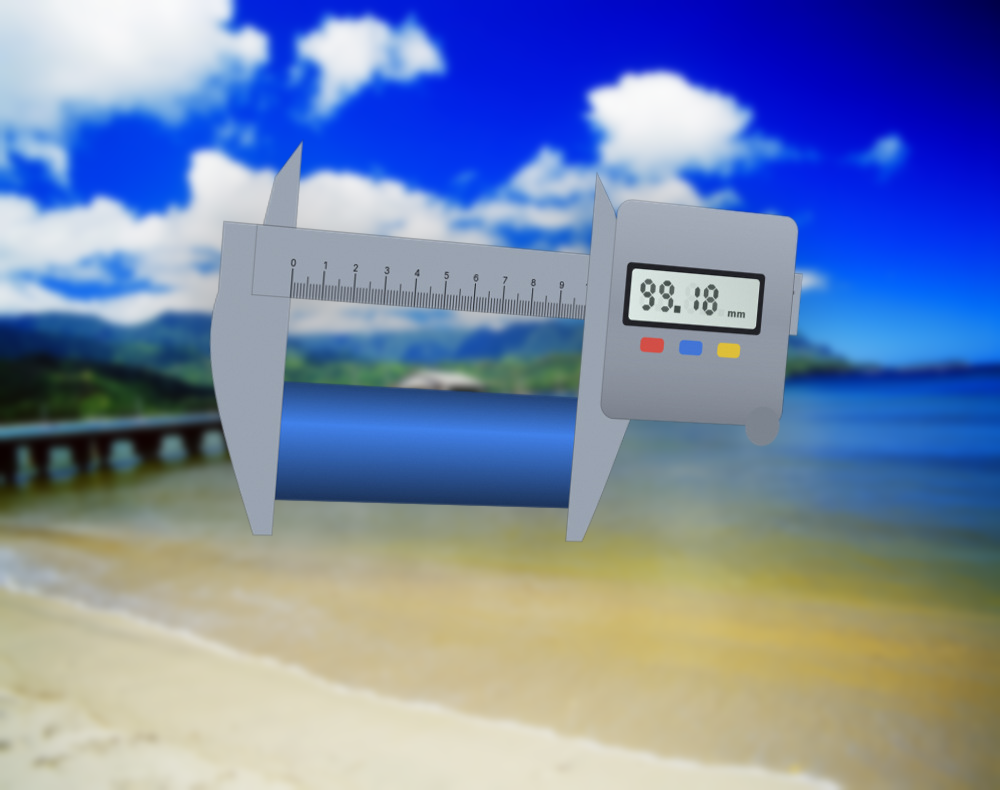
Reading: 99.18
